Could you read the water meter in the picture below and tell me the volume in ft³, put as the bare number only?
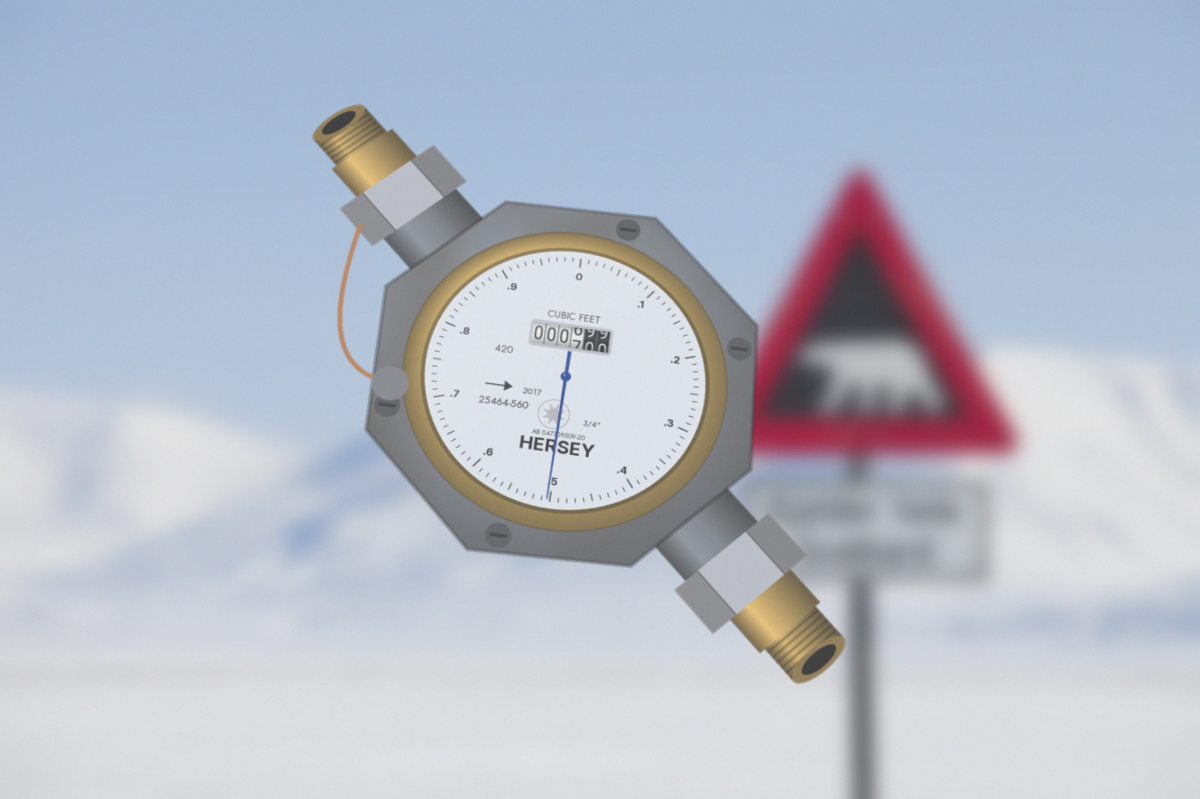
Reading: 699.50
